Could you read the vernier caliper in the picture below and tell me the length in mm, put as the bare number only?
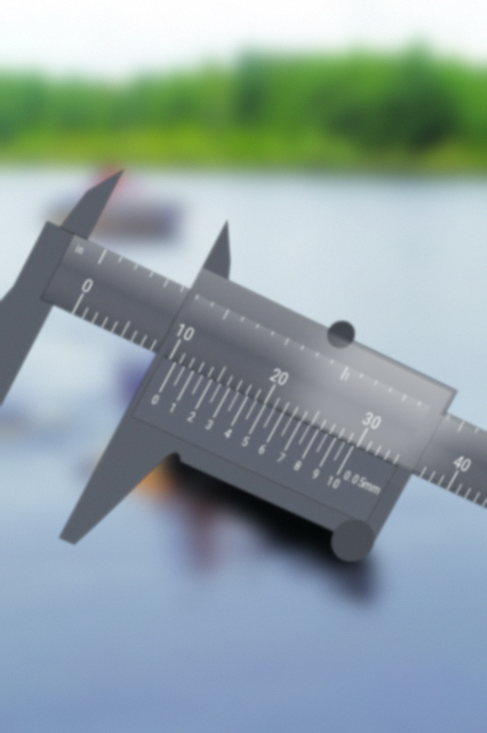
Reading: 10.6
